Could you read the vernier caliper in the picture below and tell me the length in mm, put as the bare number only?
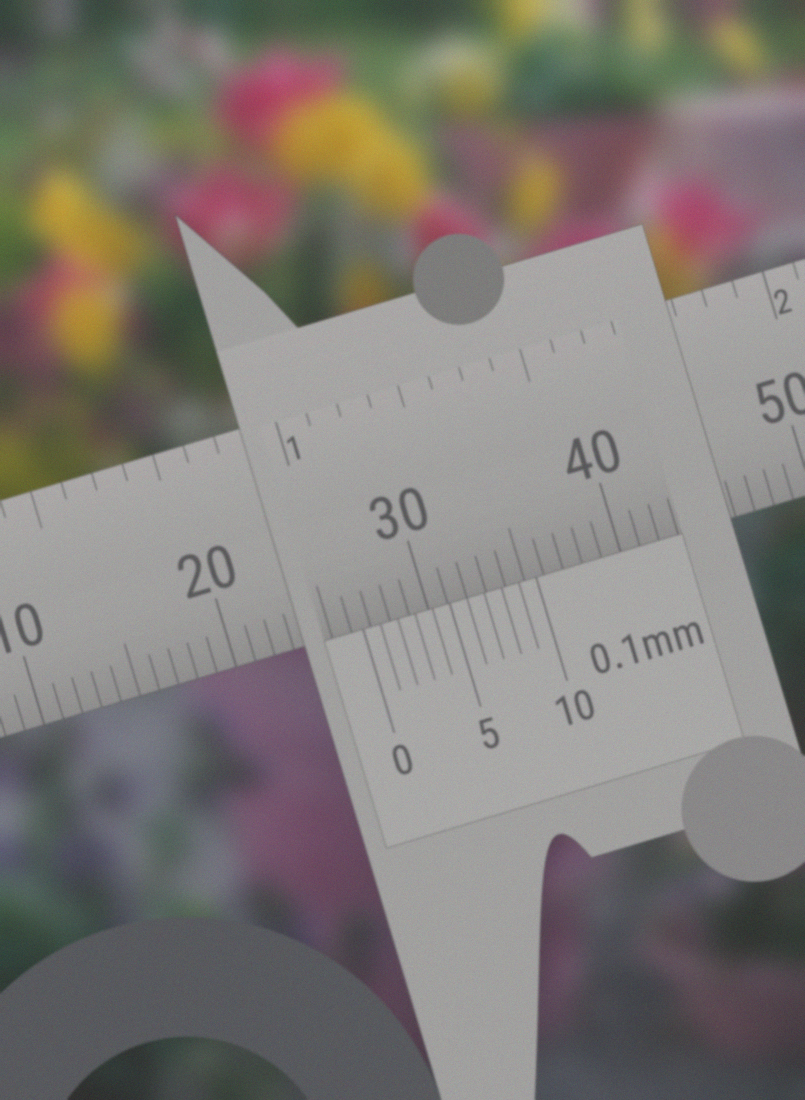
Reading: 26.6
